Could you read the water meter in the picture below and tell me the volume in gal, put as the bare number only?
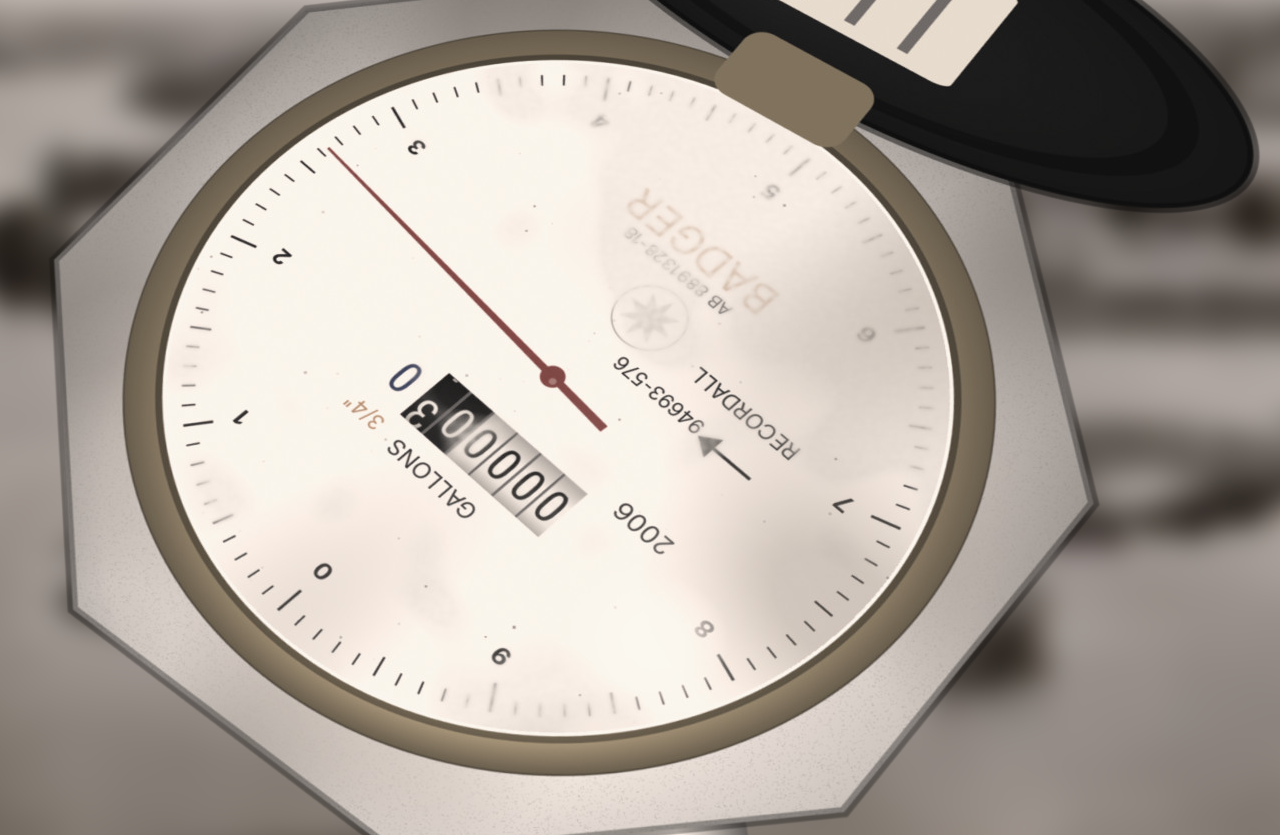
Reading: 32.6
